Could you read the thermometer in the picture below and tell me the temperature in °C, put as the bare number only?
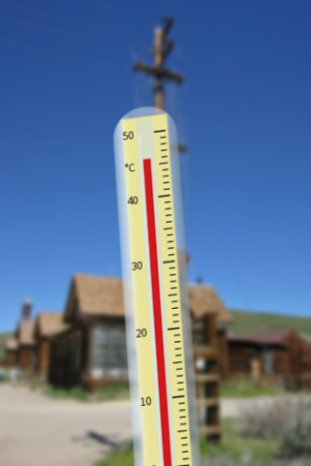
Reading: 46
